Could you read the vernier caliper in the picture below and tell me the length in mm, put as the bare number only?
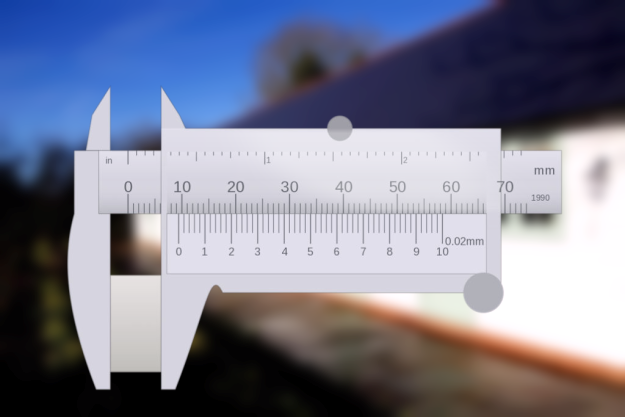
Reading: 9.4
